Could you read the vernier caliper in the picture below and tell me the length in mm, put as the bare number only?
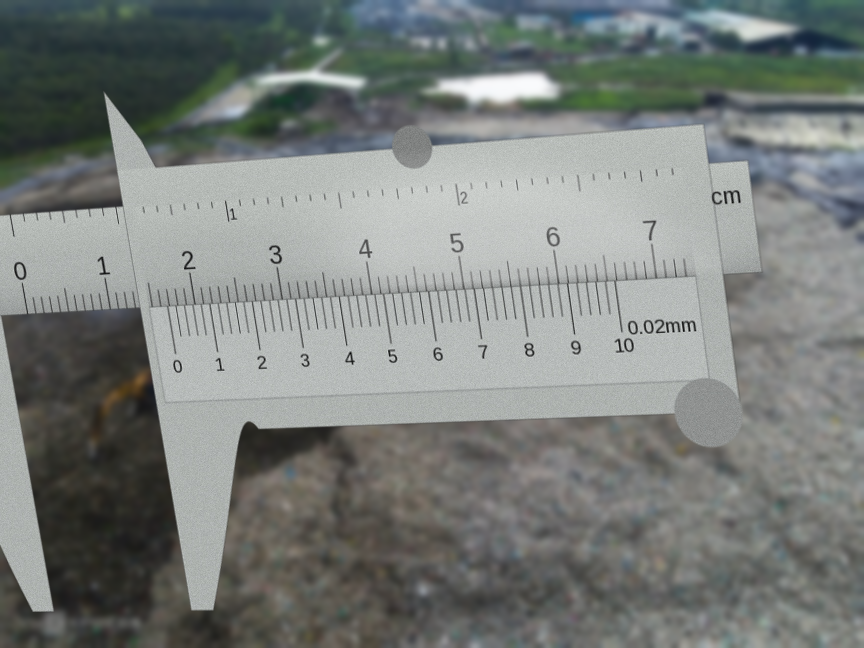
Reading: 16.8
